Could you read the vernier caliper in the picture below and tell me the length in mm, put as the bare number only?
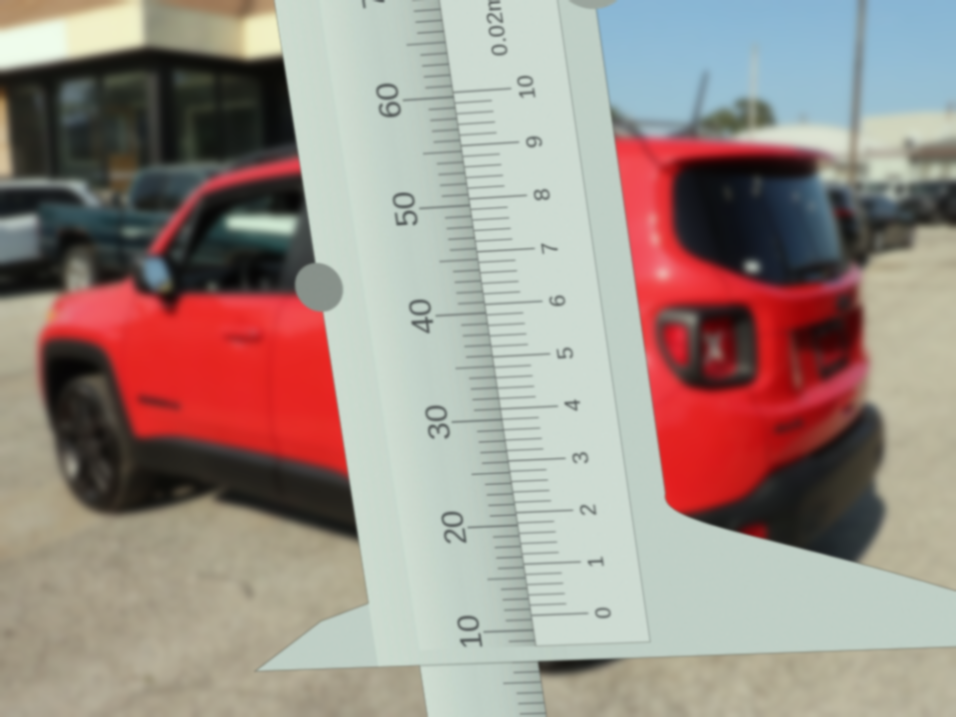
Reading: 11.4
